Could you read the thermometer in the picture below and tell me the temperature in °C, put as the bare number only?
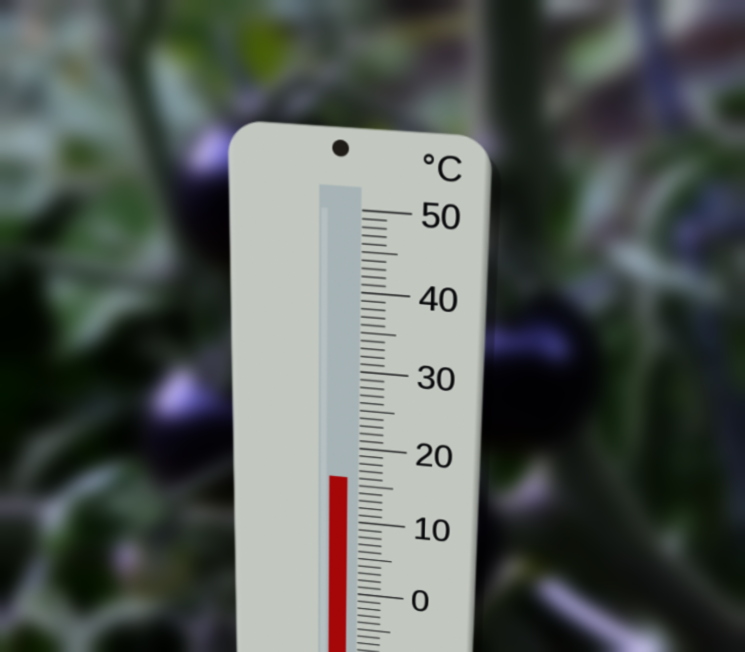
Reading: 16
